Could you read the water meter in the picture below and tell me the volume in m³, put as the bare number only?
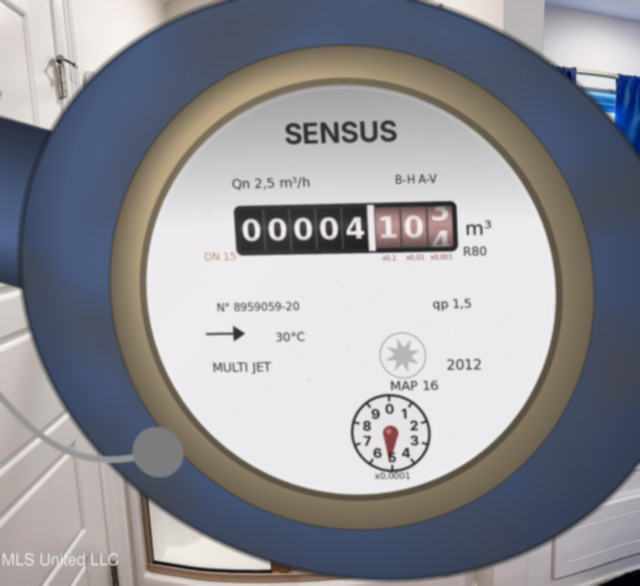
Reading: 4.1035
